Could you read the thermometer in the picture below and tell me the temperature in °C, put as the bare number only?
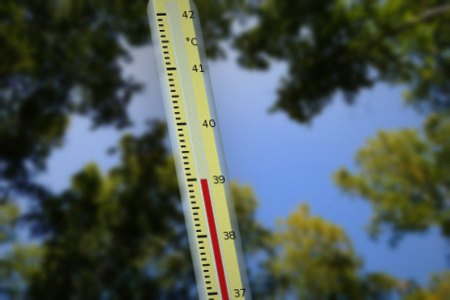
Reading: 39
